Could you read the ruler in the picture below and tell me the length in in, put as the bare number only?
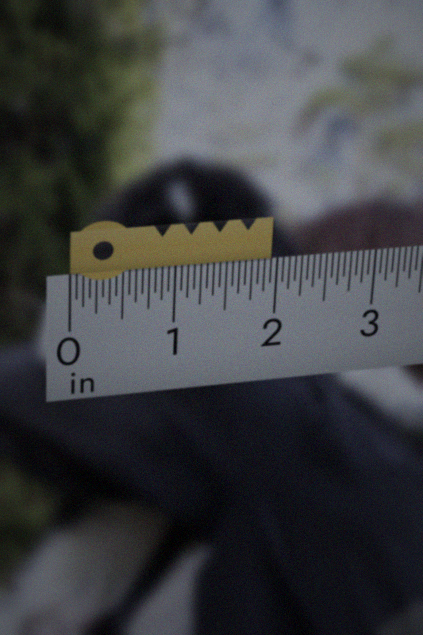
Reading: 1.9375
